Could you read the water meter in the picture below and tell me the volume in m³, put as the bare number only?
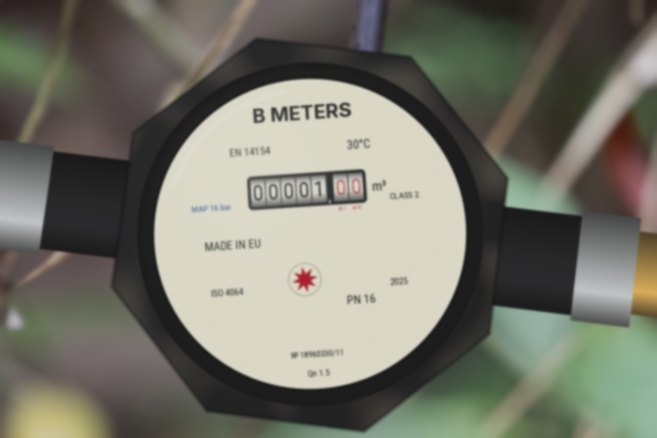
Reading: 1.00
